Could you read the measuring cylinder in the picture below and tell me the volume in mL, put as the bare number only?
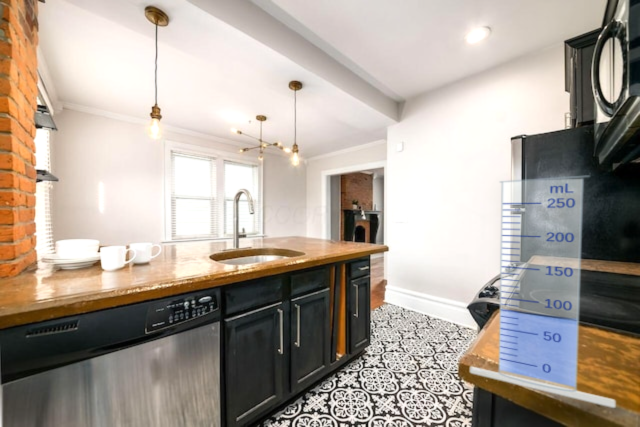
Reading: 80
